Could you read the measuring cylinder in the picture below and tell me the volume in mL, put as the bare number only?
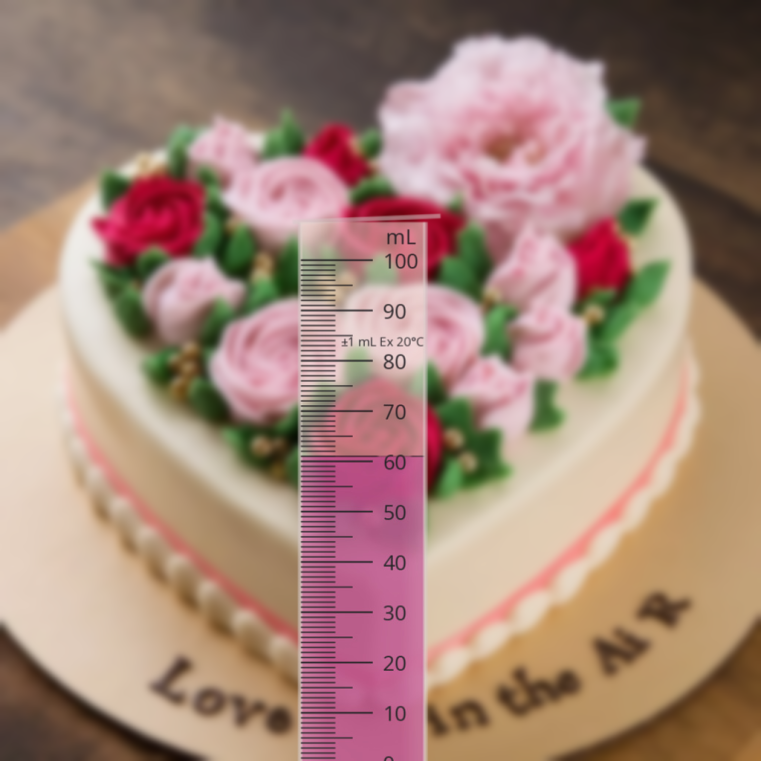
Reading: 61
